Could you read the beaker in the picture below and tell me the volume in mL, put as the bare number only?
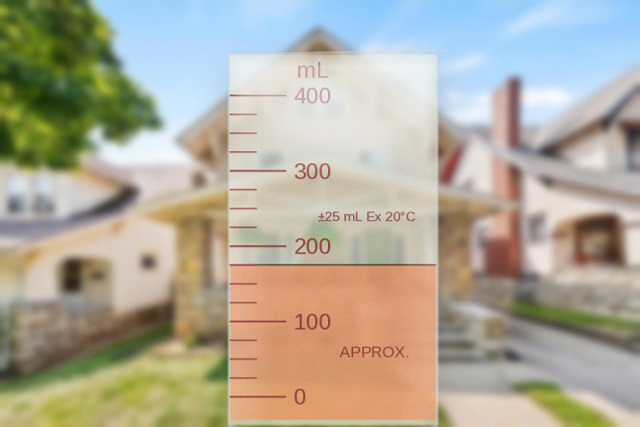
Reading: 175
